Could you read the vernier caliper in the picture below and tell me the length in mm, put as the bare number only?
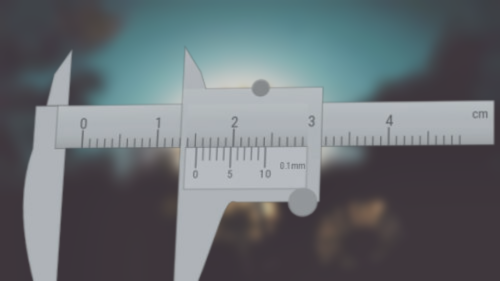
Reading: 15.2
